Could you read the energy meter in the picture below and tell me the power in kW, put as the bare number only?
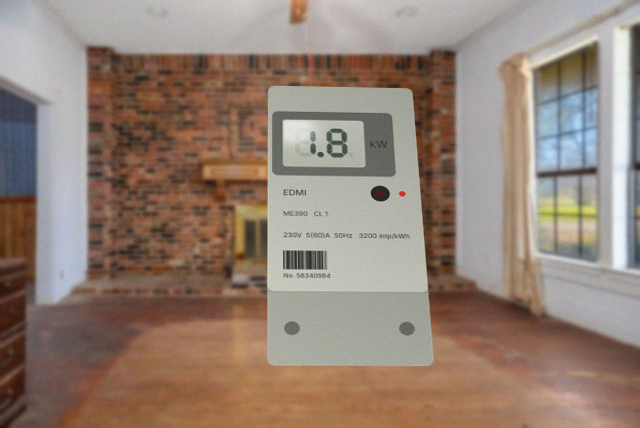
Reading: 1.8
